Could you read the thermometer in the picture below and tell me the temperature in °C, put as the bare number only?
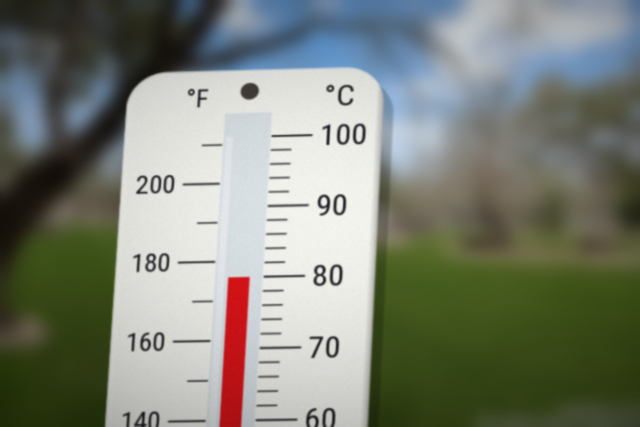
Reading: 80
